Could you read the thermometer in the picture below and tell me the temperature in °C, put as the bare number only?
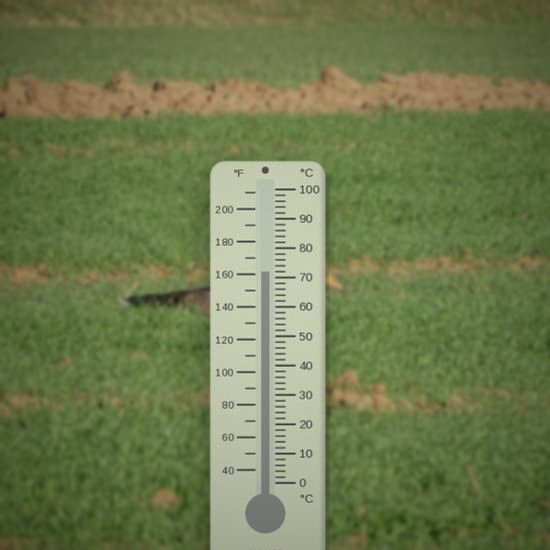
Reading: 72
